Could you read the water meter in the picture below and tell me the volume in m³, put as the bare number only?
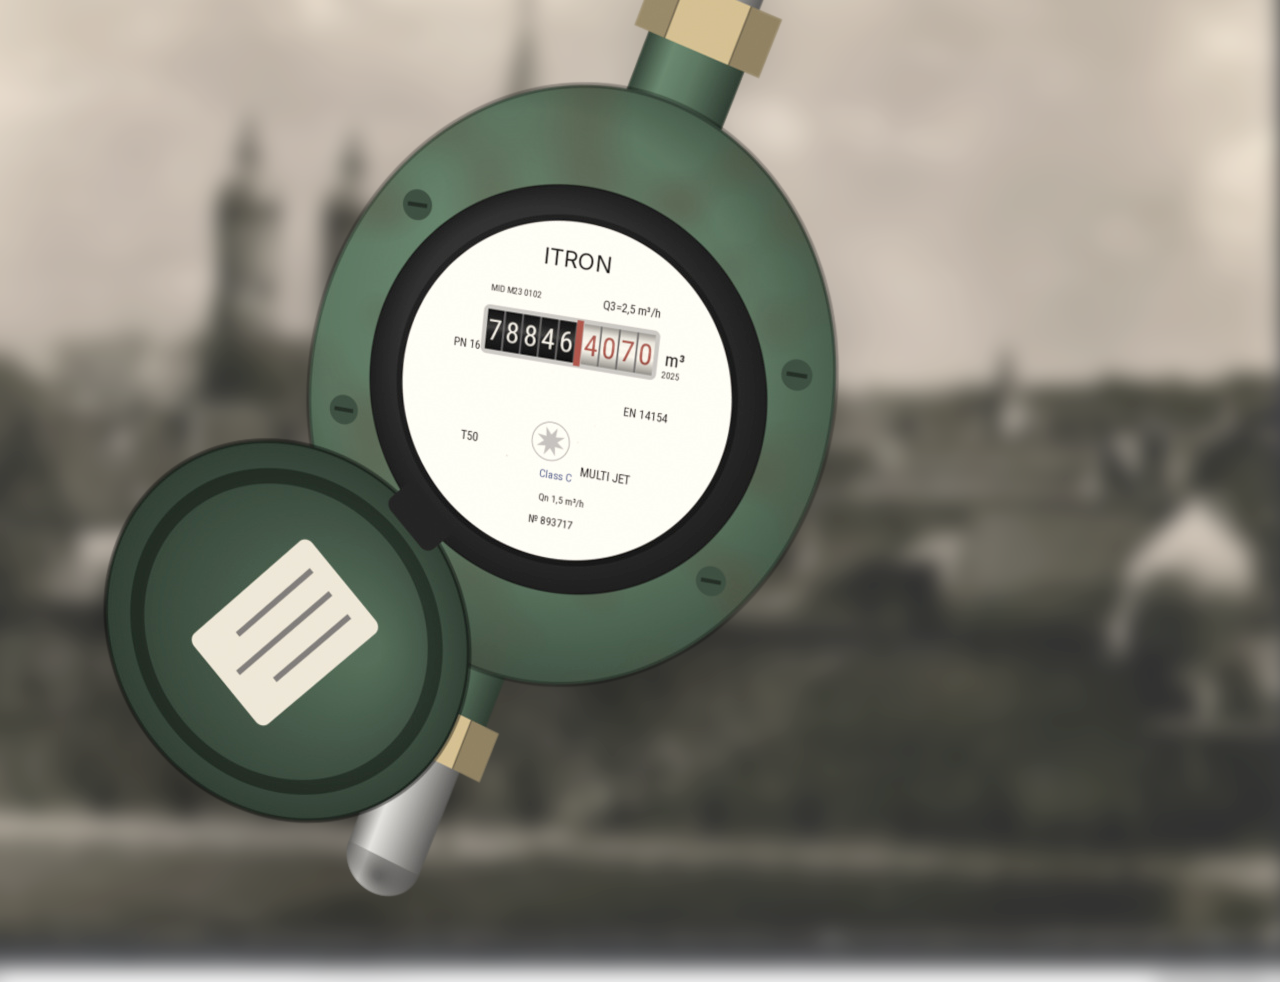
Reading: 78846.4070
